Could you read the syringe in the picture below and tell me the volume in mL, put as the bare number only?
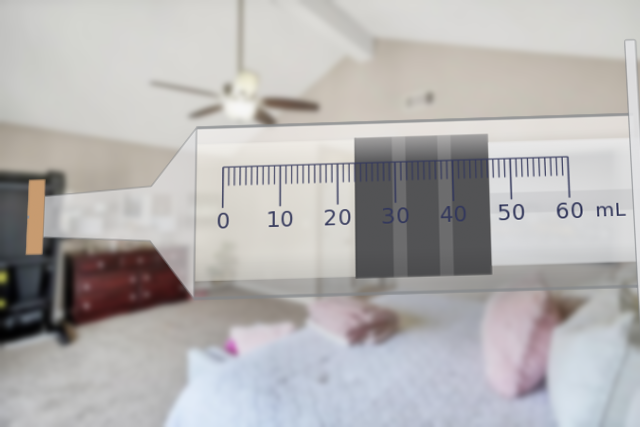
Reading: 23
